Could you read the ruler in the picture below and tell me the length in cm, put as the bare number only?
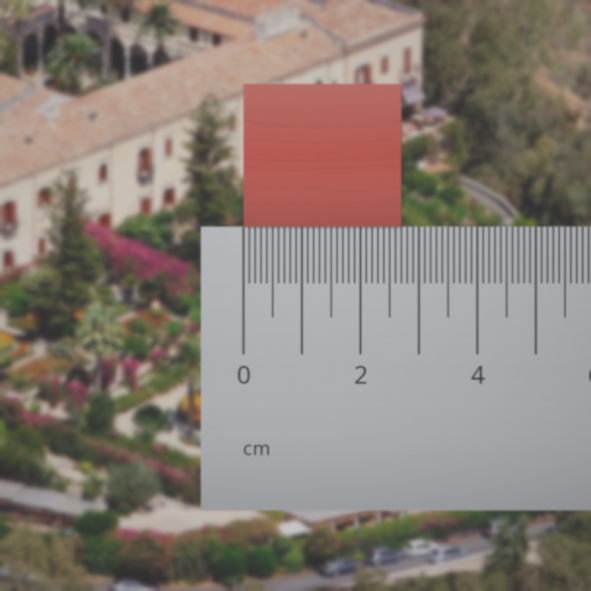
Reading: 2.7
